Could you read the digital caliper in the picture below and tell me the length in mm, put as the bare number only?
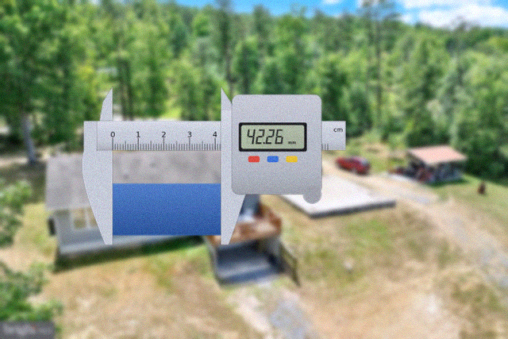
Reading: 42.26
